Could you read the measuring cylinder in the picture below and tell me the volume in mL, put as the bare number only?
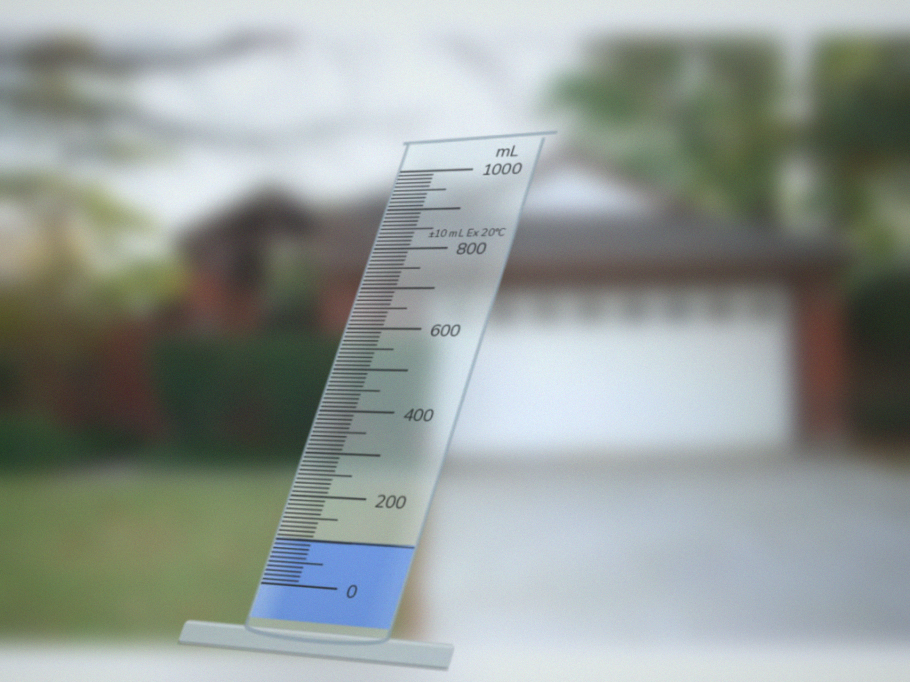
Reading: 100
